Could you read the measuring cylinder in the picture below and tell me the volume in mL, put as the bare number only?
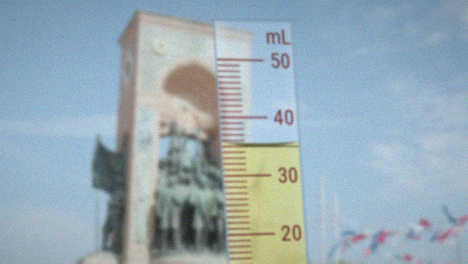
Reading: 35
